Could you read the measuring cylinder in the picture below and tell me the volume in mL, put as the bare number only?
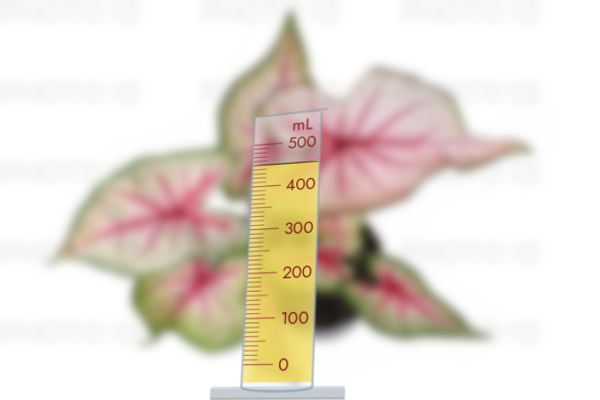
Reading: 450
